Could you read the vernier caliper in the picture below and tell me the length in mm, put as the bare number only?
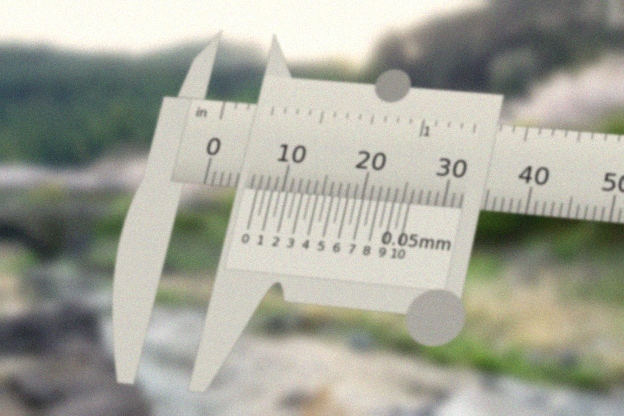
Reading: 6.8
